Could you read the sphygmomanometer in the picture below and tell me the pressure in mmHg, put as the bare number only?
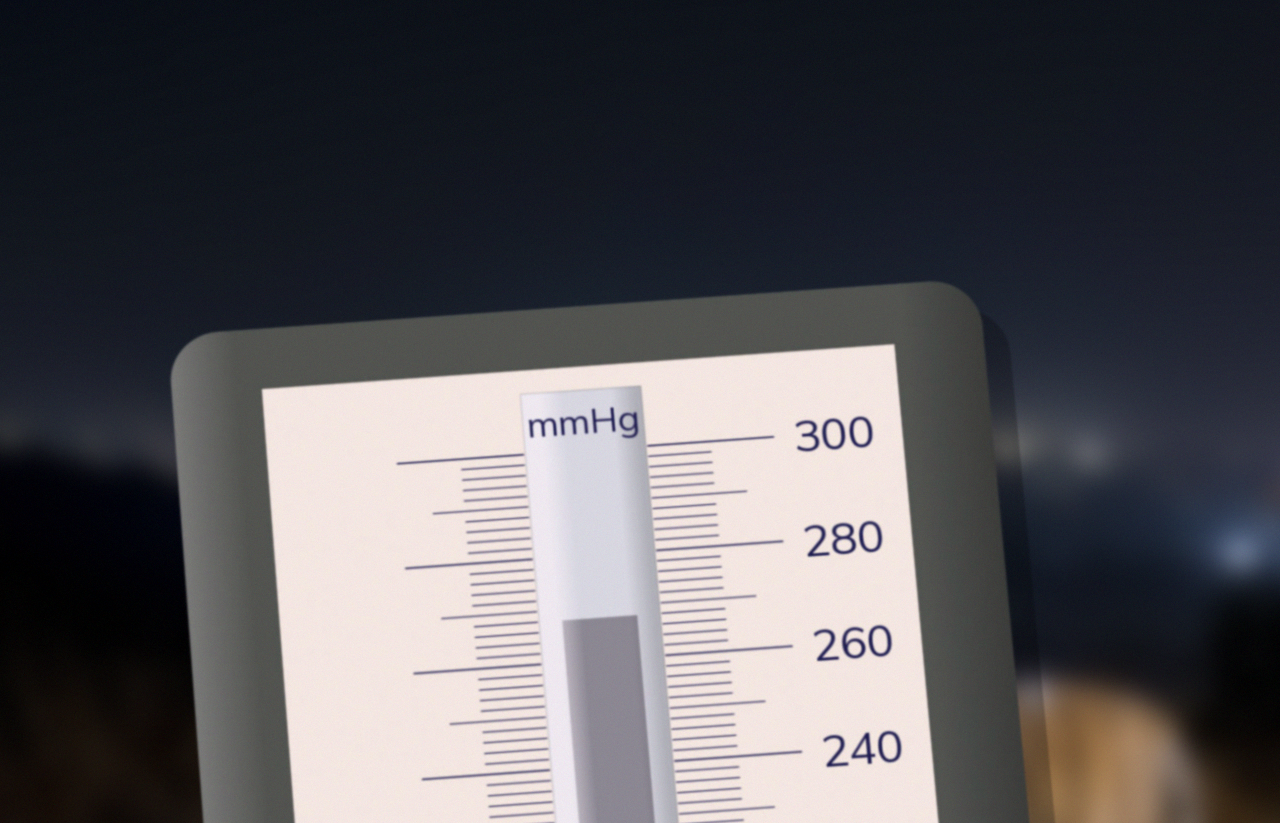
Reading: 268
